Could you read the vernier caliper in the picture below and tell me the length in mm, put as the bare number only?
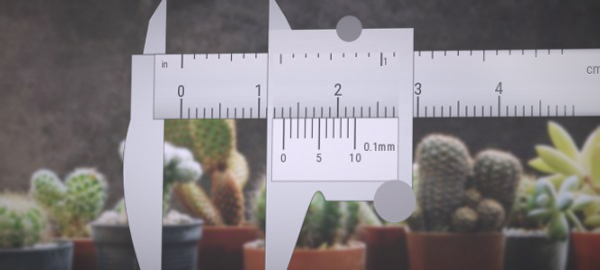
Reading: 13.2
